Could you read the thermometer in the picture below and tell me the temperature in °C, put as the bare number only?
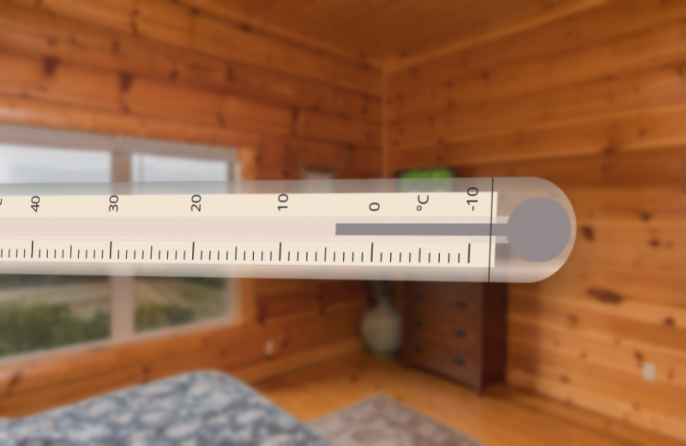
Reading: 4
